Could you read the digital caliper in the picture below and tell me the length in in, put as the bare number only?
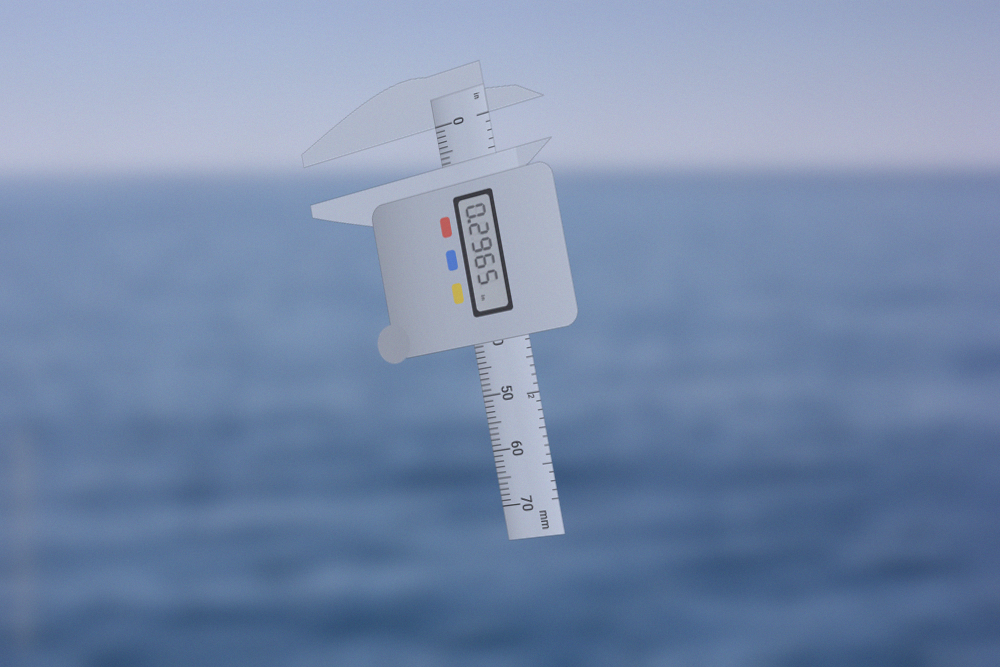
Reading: 0.2965
